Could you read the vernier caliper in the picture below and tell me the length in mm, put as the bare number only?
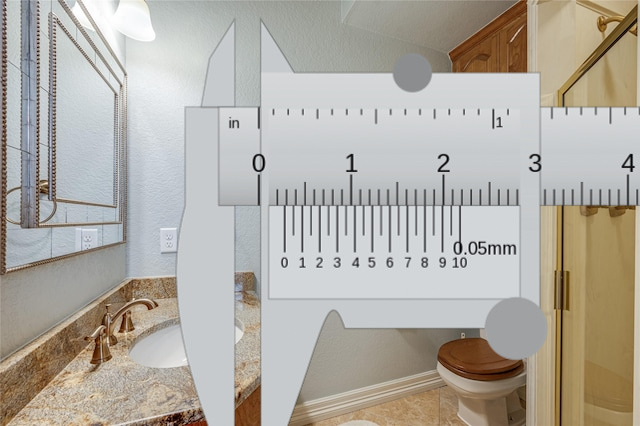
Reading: 2.8
